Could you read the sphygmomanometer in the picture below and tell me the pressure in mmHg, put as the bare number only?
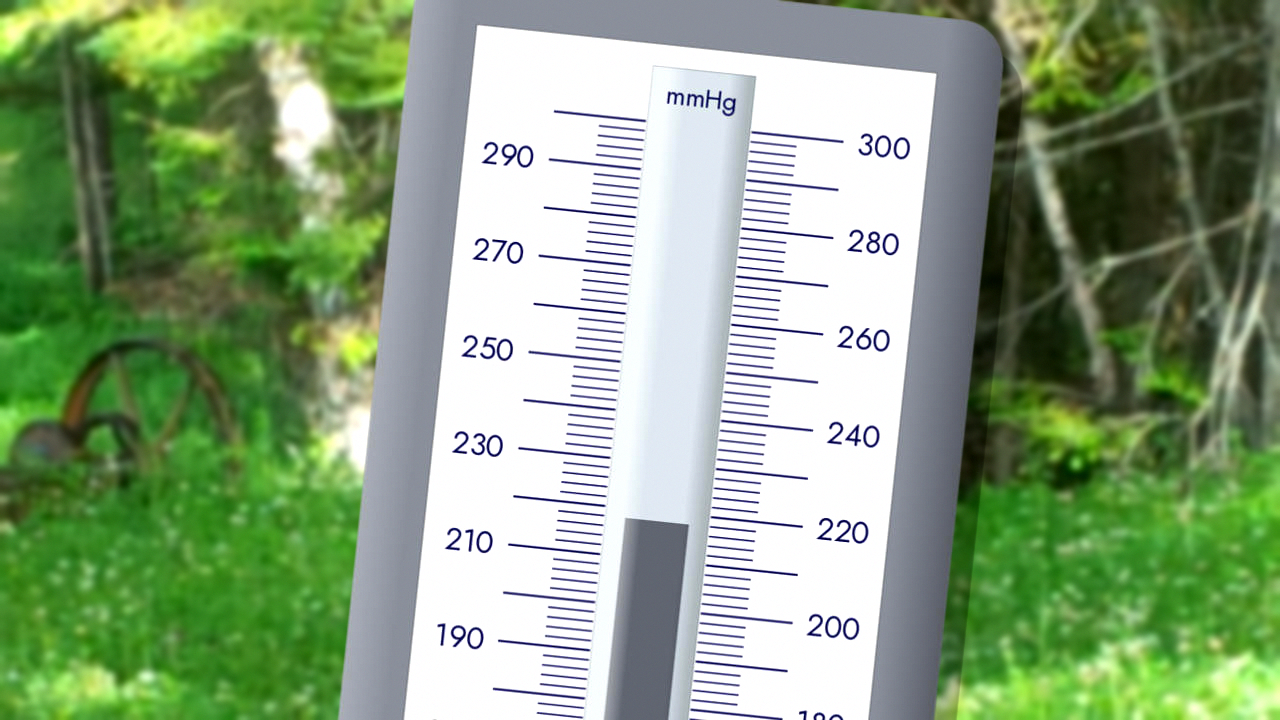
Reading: 218
